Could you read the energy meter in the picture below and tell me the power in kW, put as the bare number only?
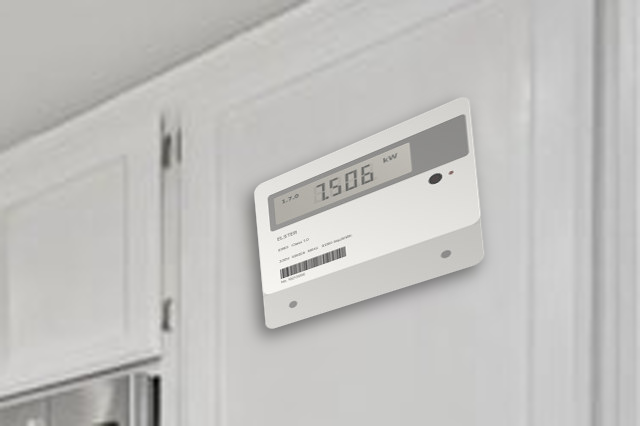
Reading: 7.506
